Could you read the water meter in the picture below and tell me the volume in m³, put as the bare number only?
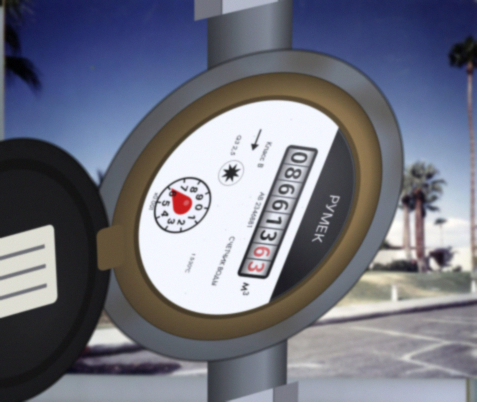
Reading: 86613.636
